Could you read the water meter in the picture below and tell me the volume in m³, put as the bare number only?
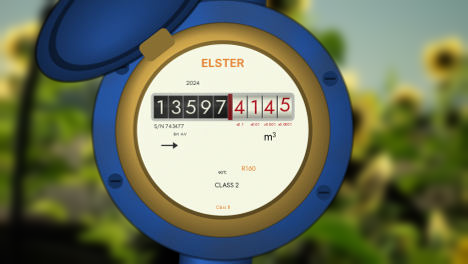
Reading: 13597.4145
